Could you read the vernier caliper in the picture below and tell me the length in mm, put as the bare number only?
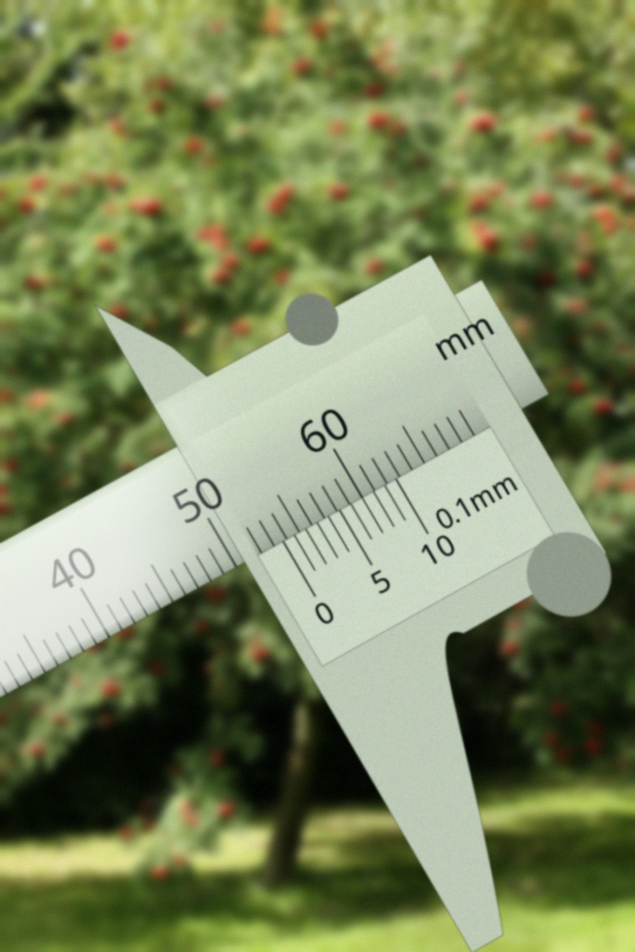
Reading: 53.7
